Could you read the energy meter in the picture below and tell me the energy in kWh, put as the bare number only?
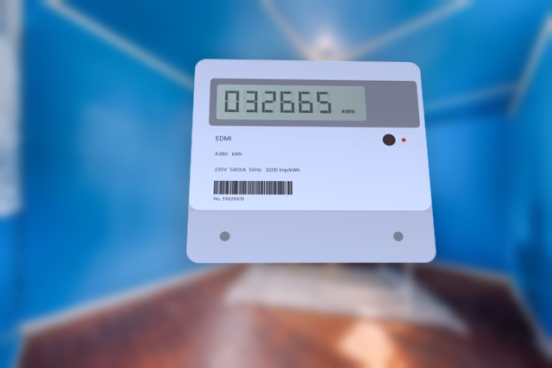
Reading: 32665
